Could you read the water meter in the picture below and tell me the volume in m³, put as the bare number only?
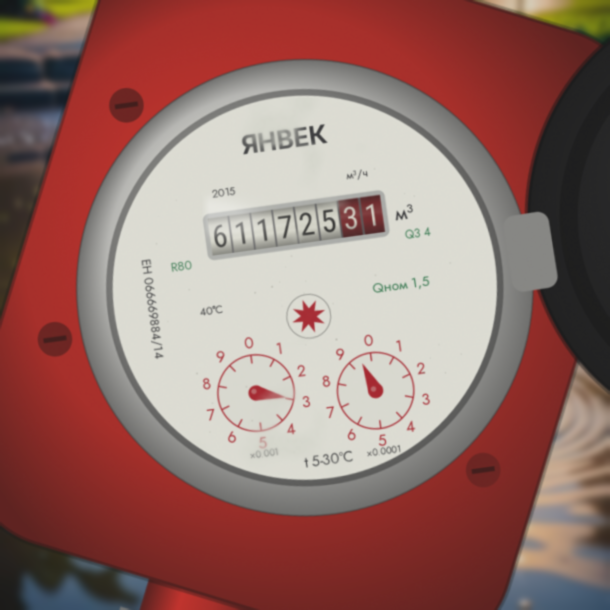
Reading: 611725.3129
